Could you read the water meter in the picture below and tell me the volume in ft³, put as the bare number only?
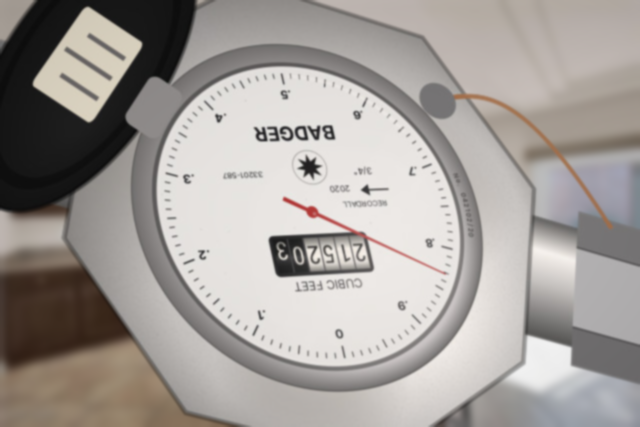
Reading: 215202.83
